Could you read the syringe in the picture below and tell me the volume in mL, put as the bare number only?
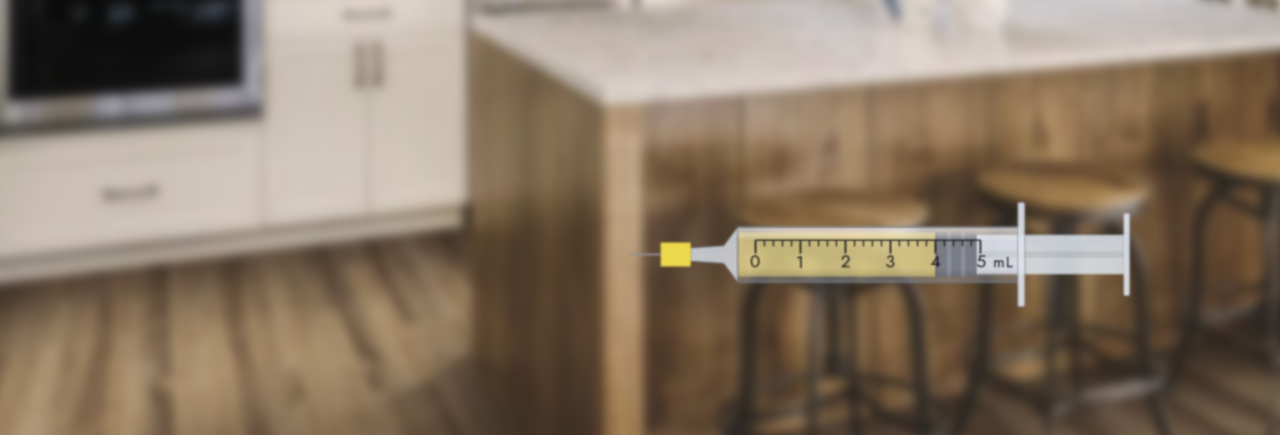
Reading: 4
